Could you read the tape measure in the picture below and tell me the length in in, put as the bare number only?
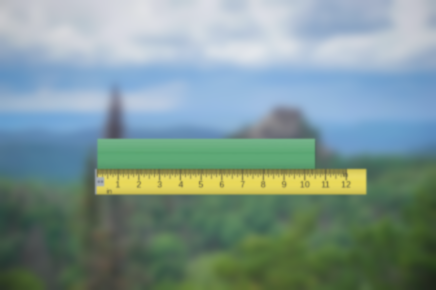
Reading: 10.5
